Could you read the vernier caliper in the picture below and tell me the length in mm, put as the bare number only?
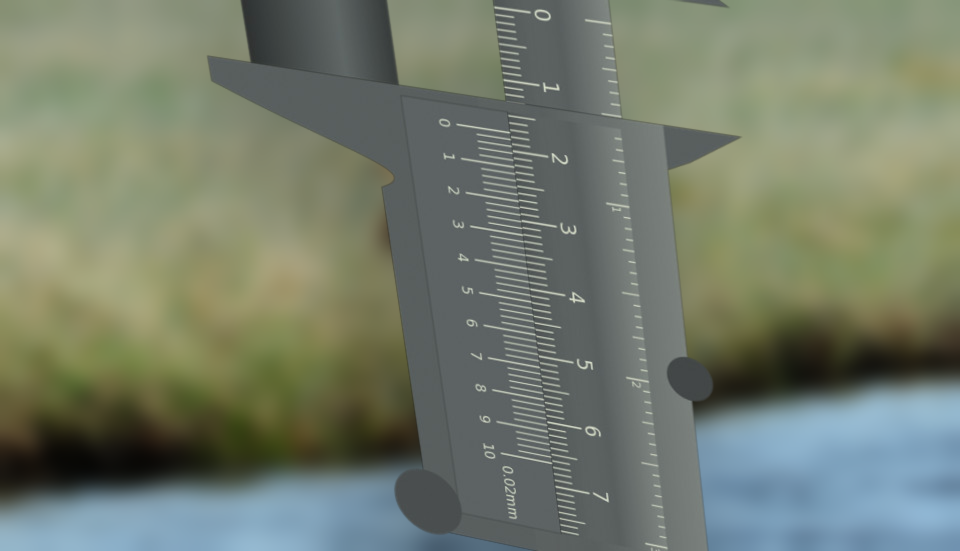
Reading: 17.4
